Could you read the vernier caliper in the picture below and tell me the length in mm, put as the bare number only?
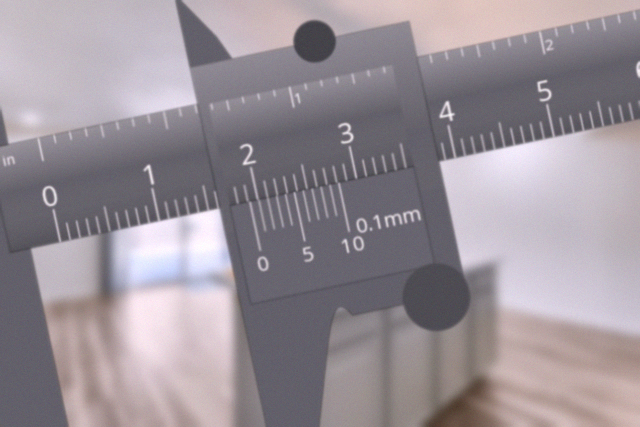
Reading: 19.2
